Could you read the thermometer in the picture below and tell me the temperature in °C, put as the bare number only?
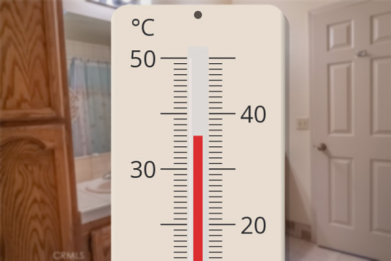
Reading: 36
